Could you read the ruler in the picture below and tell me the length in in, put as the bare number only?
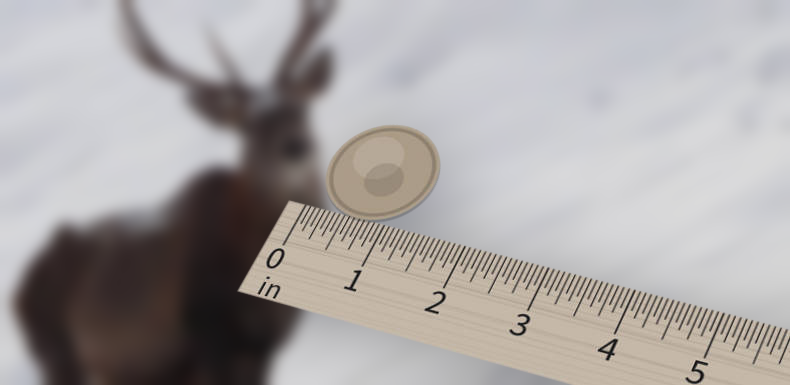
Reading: 1.3125
